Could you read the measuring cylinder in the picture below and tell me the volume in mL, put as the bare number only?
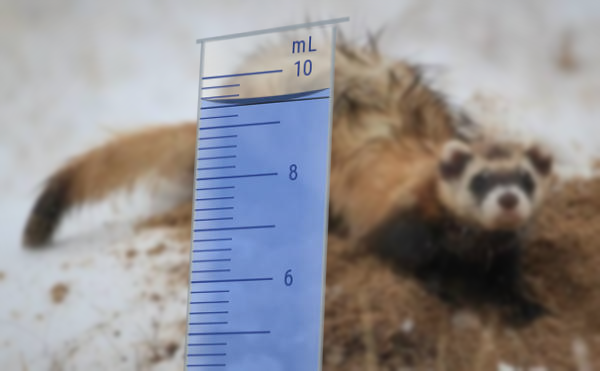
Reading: 9.4
